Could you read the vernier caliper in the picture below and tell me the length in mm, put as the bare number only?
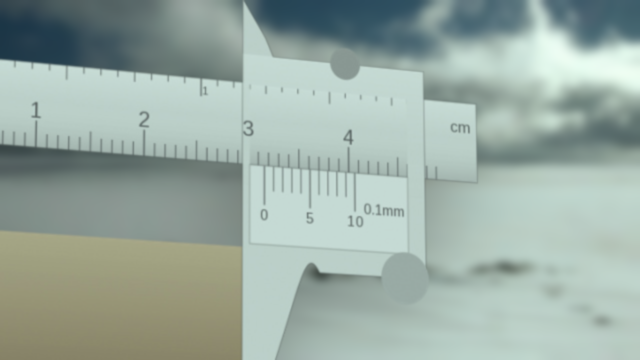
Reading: 31.6
